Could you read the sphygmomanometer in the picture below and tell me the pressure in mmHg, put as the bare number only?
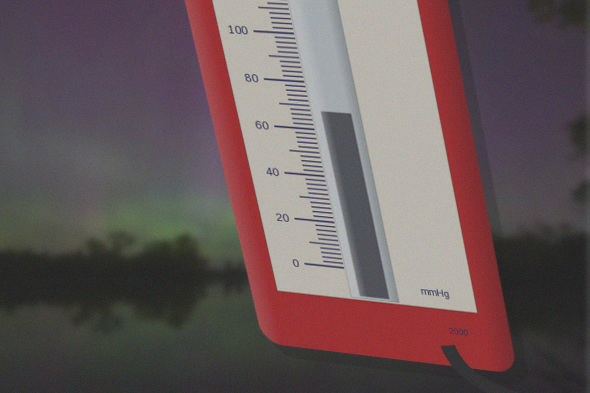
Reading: 68
